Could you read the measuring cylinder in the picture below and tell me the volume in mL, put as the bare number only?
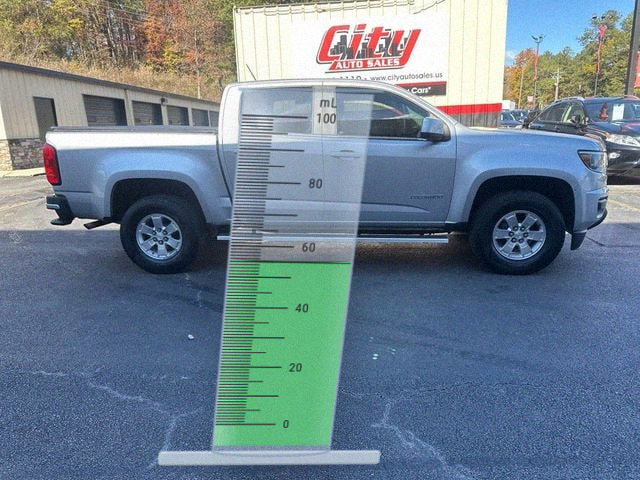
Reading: 55
